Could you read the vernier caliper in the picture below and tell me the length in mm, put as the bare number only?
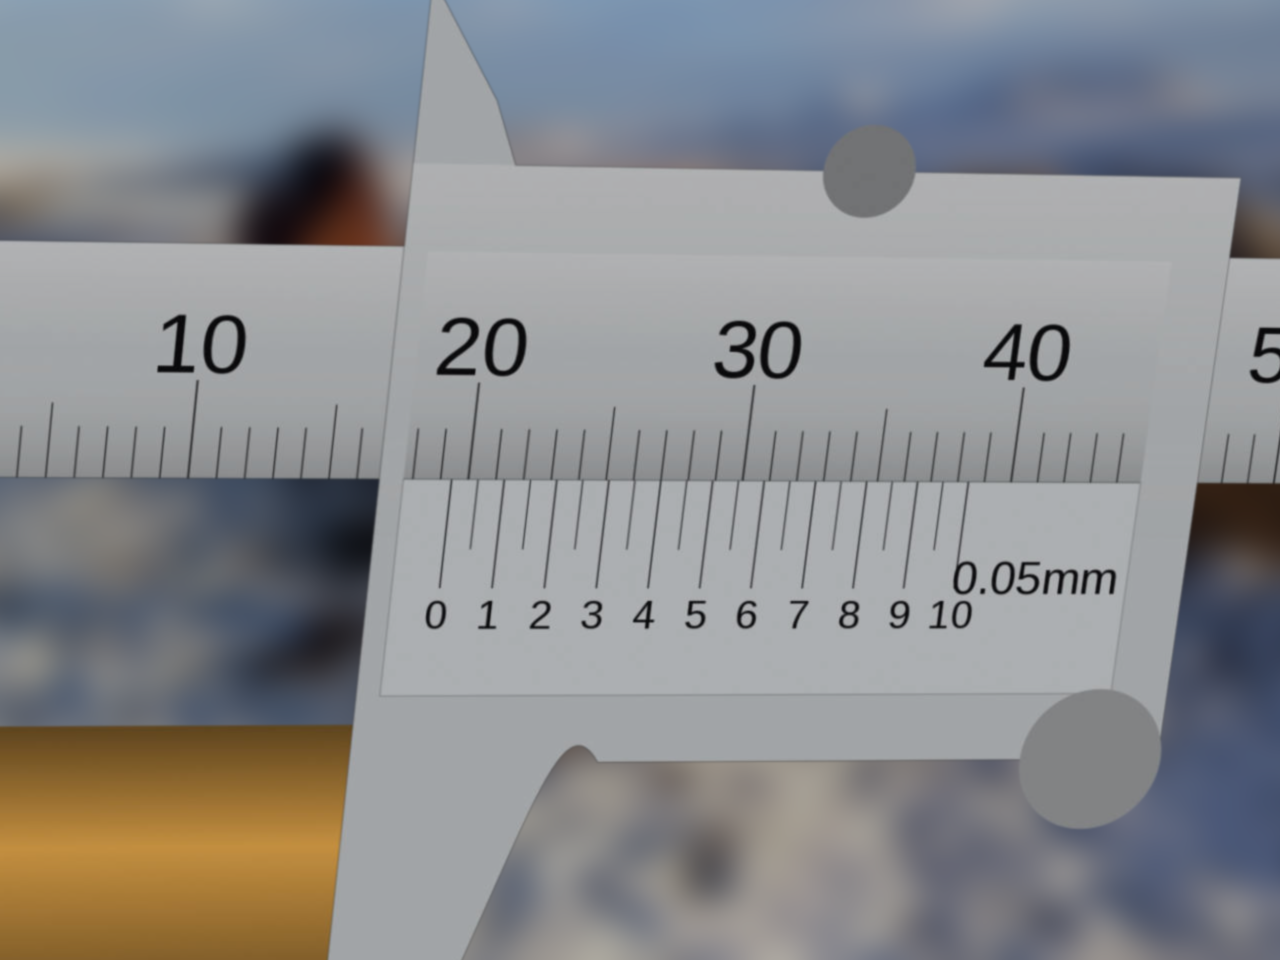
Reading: 19.4
